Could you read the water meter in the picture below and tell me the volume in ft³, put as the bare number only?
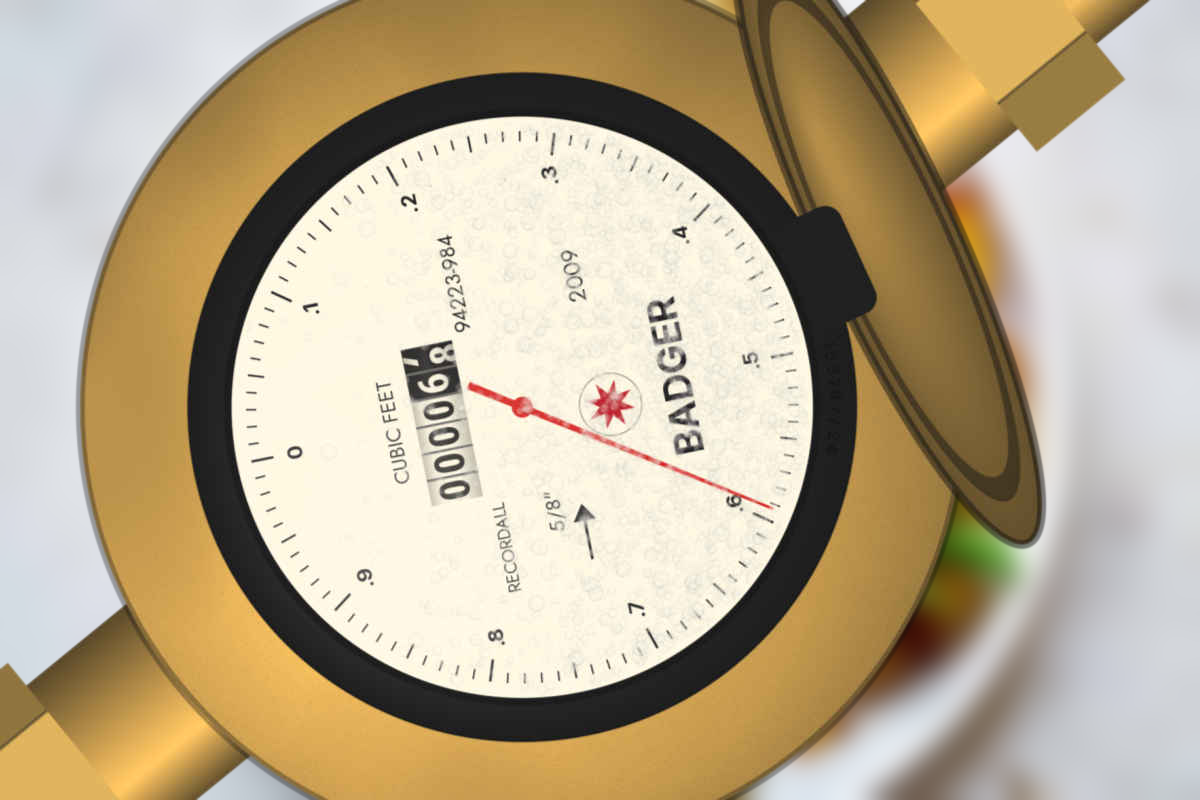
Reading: 67.59
